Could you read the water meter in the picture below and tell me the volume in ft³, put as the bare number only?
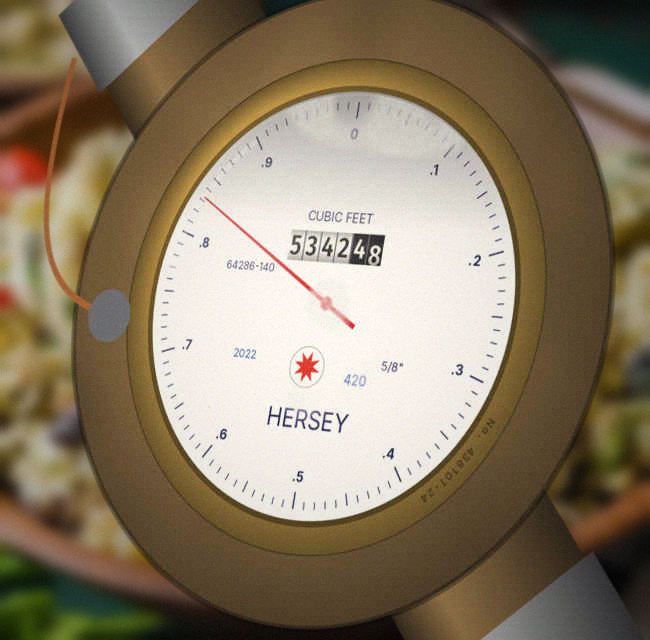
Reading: 534247.83
